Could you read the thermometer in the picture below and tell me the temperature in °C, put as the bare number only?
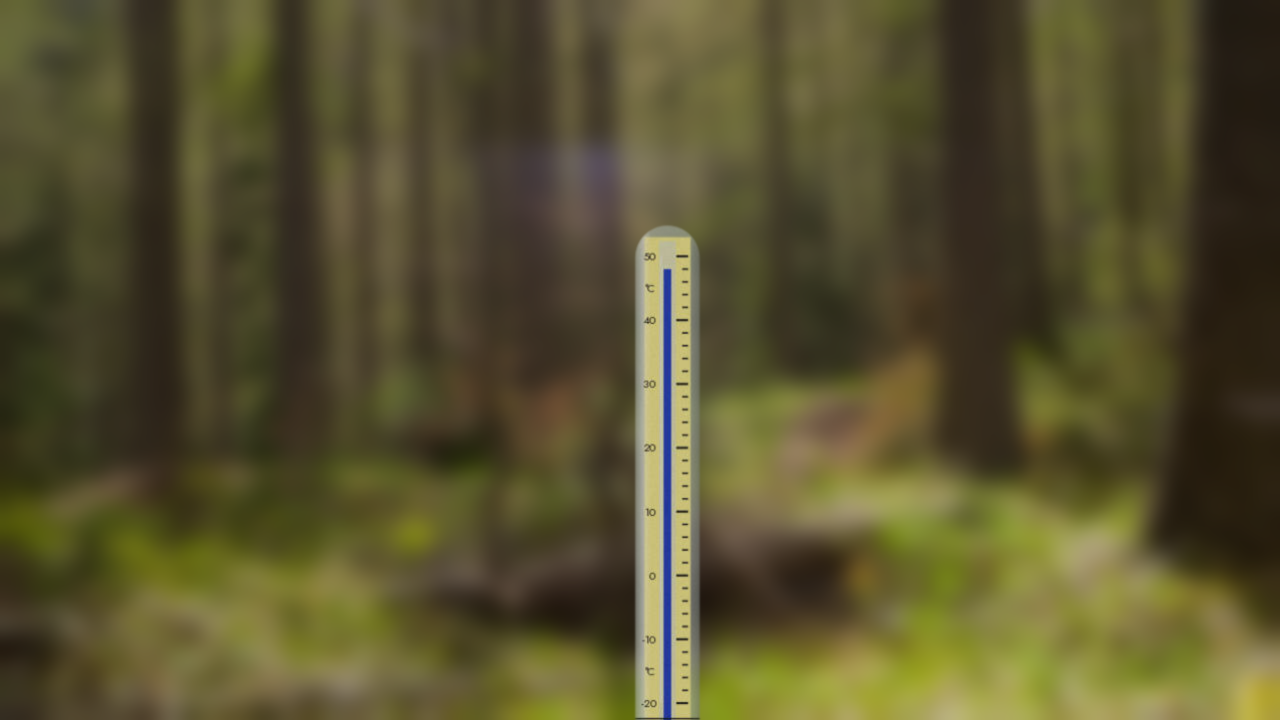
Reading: 48
